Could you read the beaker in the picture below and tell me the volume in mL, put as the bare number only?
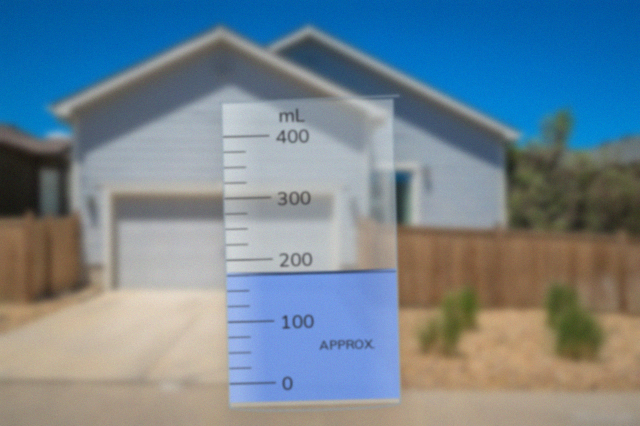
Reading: 175
